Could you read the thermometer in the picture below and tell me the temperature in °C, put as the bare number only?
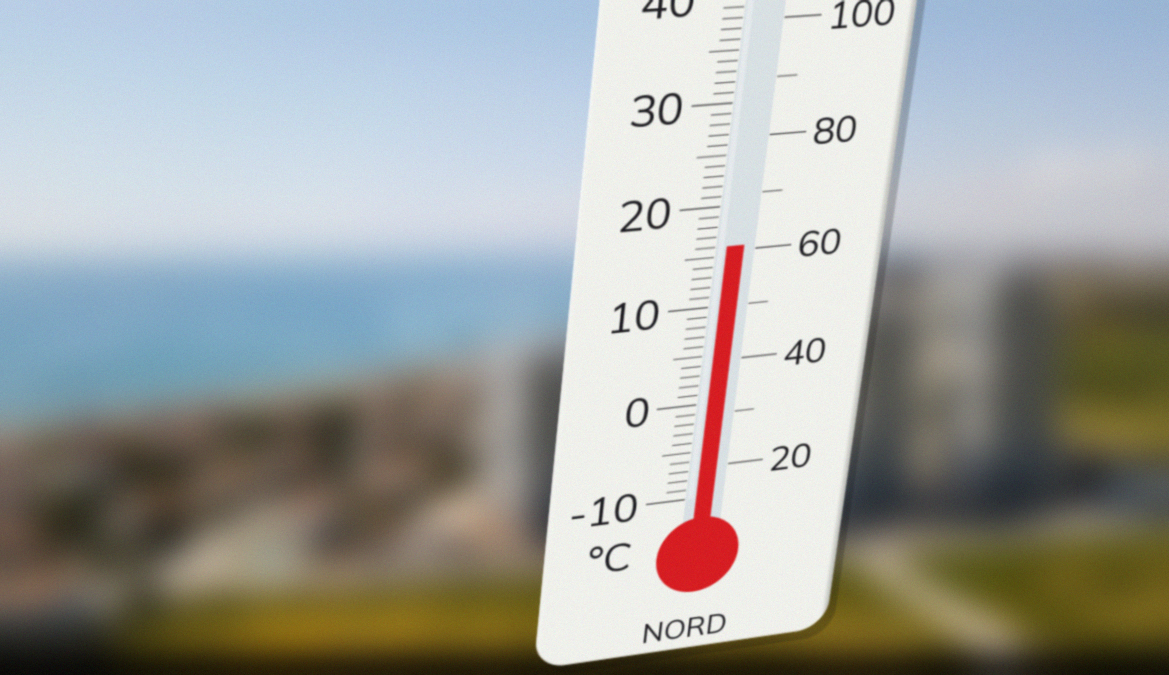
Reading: 16
